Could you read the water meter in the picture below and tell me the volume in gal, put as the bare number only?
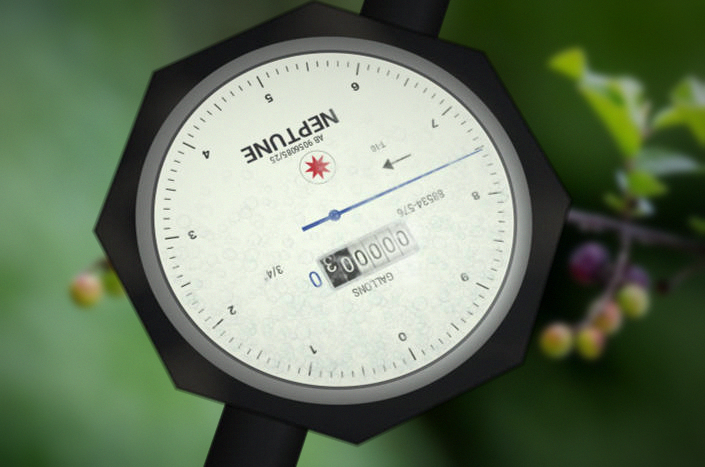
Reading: 27.5
